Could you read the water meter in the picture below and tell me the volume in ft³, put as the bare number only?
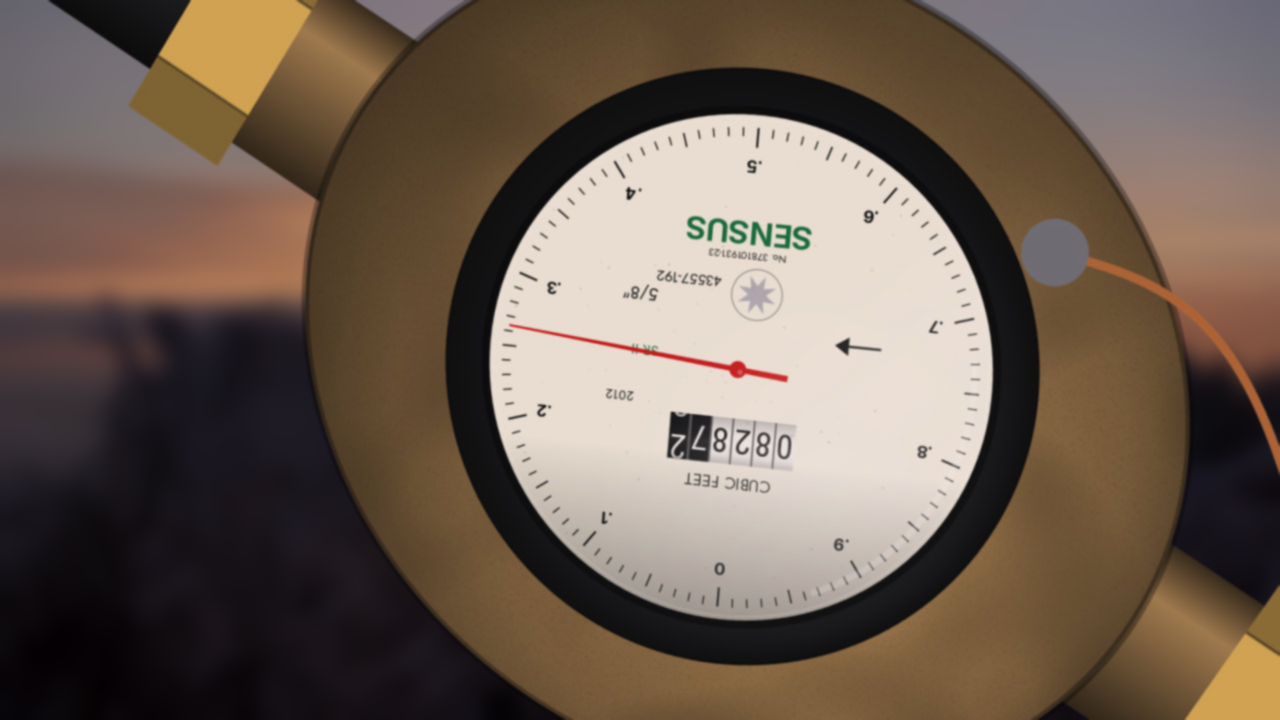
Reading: 82872.26
